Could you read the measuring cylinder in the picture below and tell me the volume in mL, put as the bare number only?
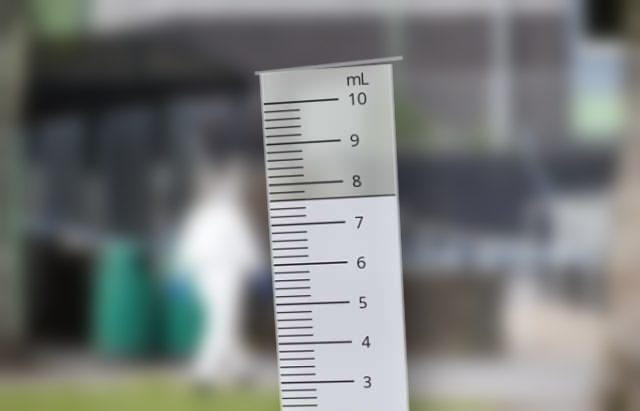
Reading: 7.6
